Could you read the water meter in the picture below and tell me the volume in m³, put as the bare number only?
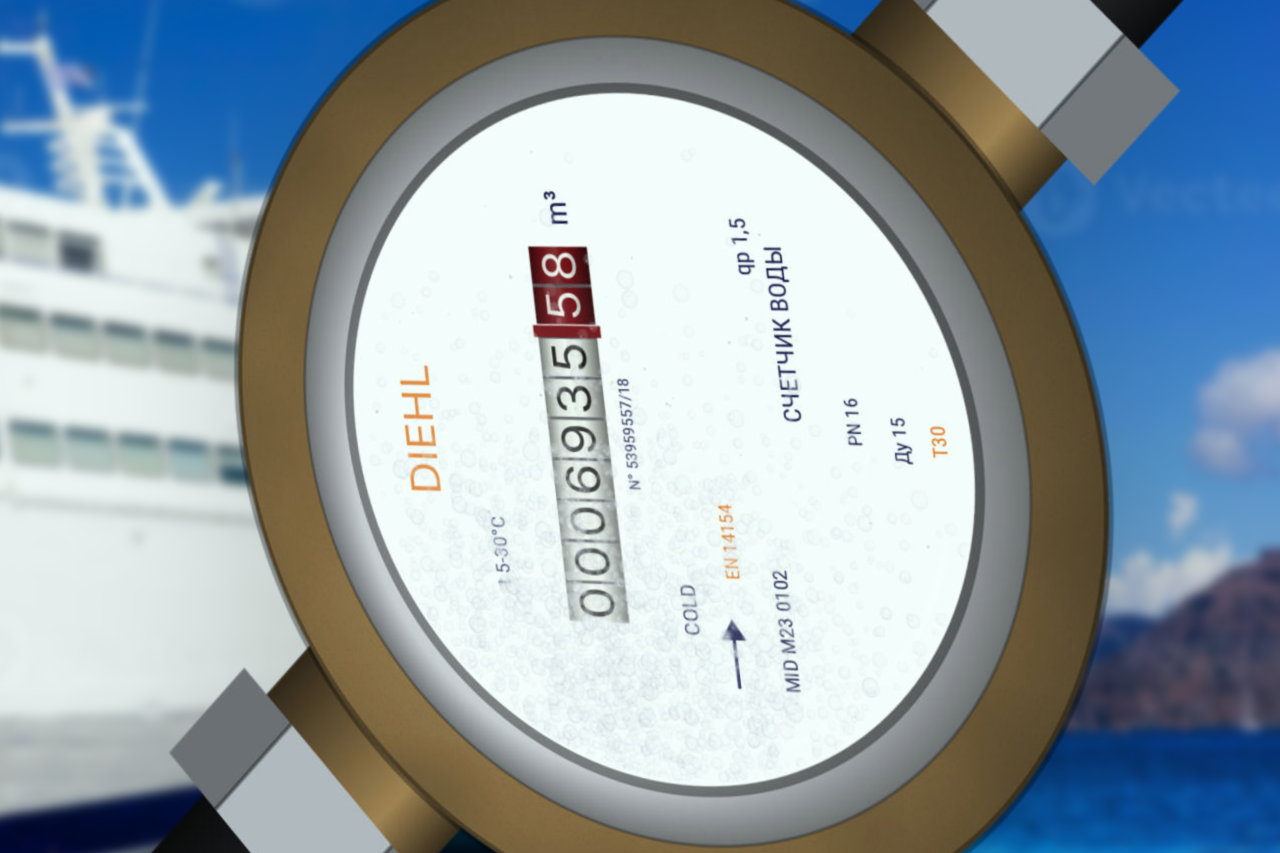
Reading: 6935.58
